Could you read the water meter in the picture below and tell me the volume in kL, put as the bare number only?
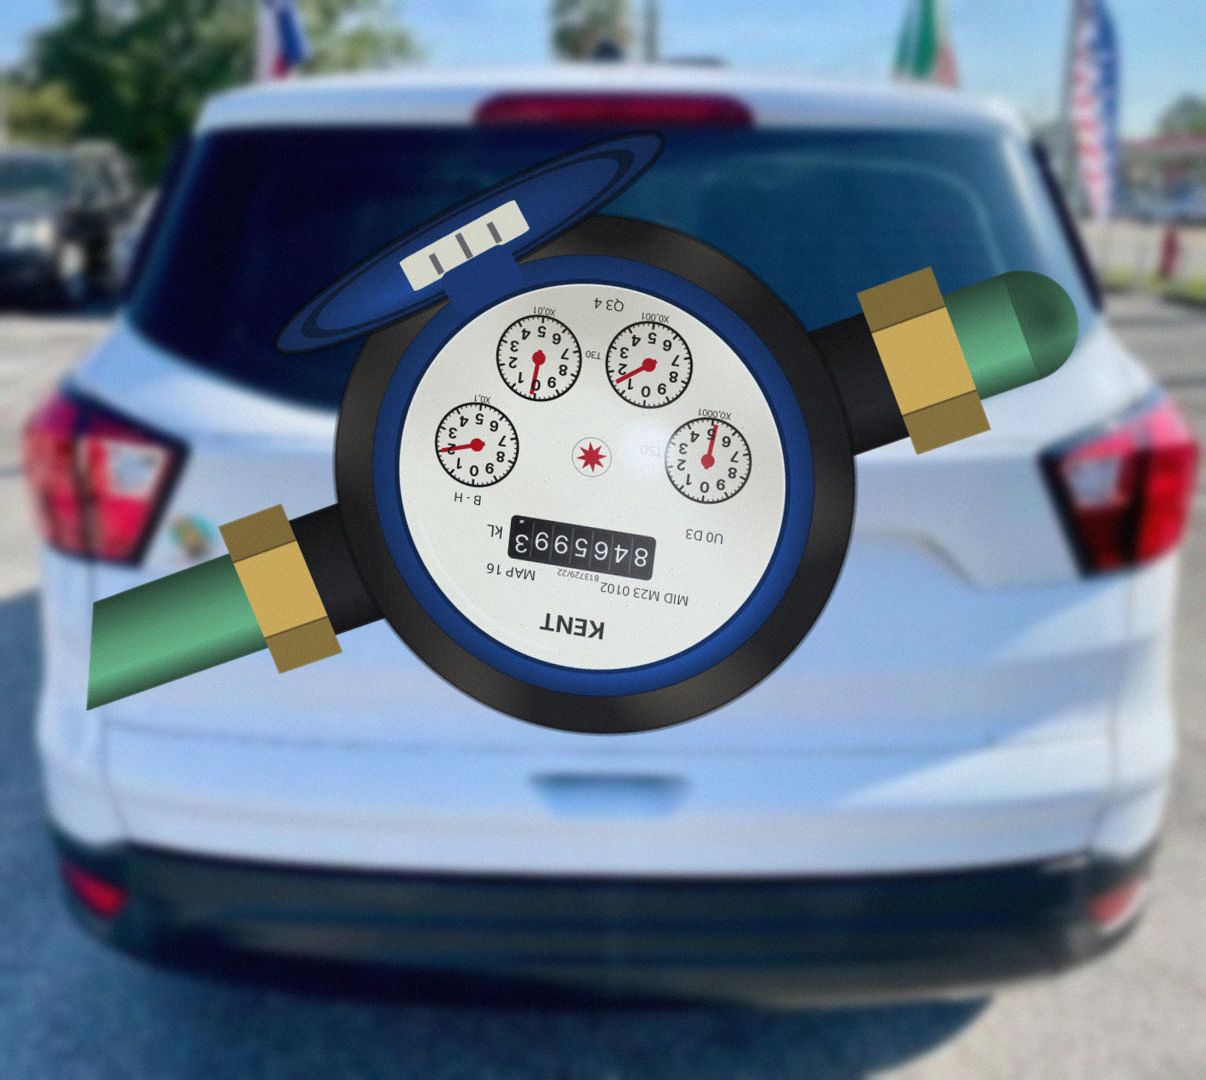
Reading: 8465993.2015
